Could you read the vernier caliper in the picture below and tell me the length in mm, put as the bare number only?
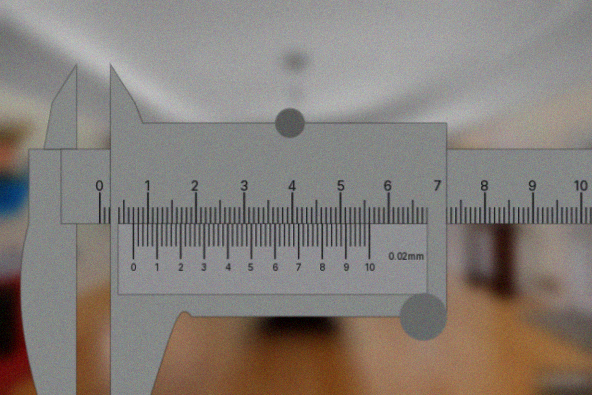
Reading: 7.0
